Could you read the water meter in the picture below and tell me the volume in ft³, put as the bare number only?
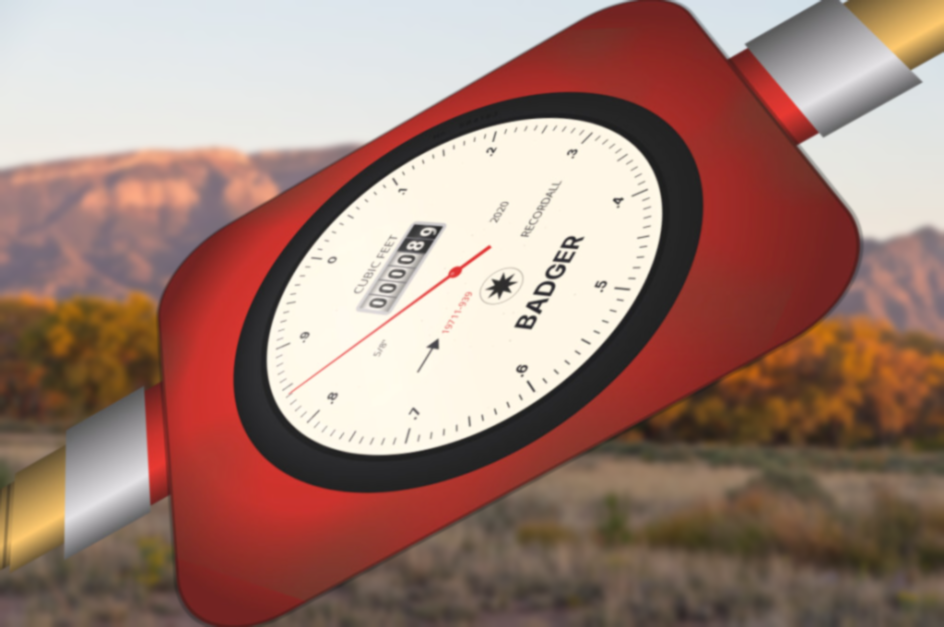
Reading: 88.84
